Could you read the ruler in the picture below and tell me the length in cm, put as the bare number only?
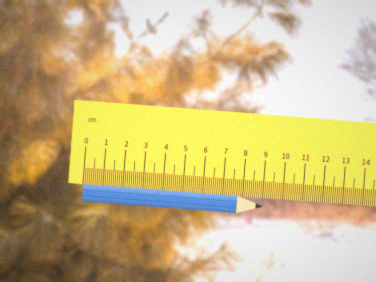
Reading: 9
